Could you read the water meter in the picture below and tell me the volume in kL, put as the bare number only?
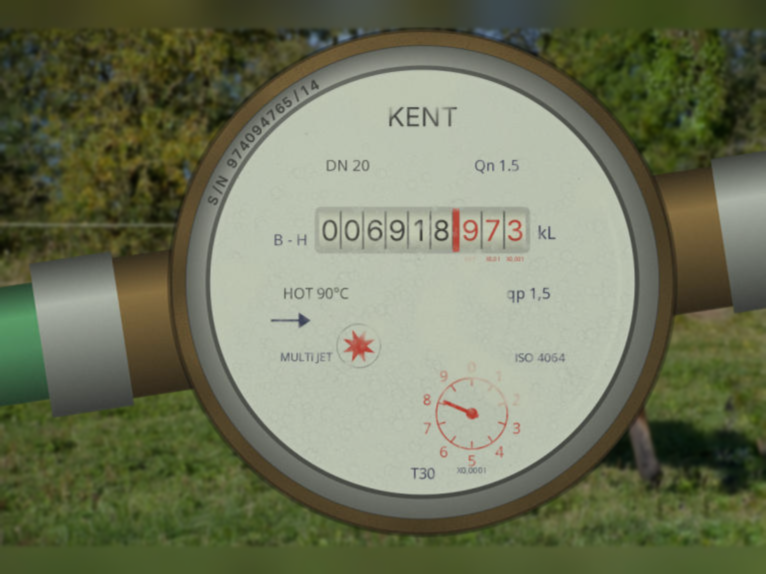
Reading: 6918.9738
